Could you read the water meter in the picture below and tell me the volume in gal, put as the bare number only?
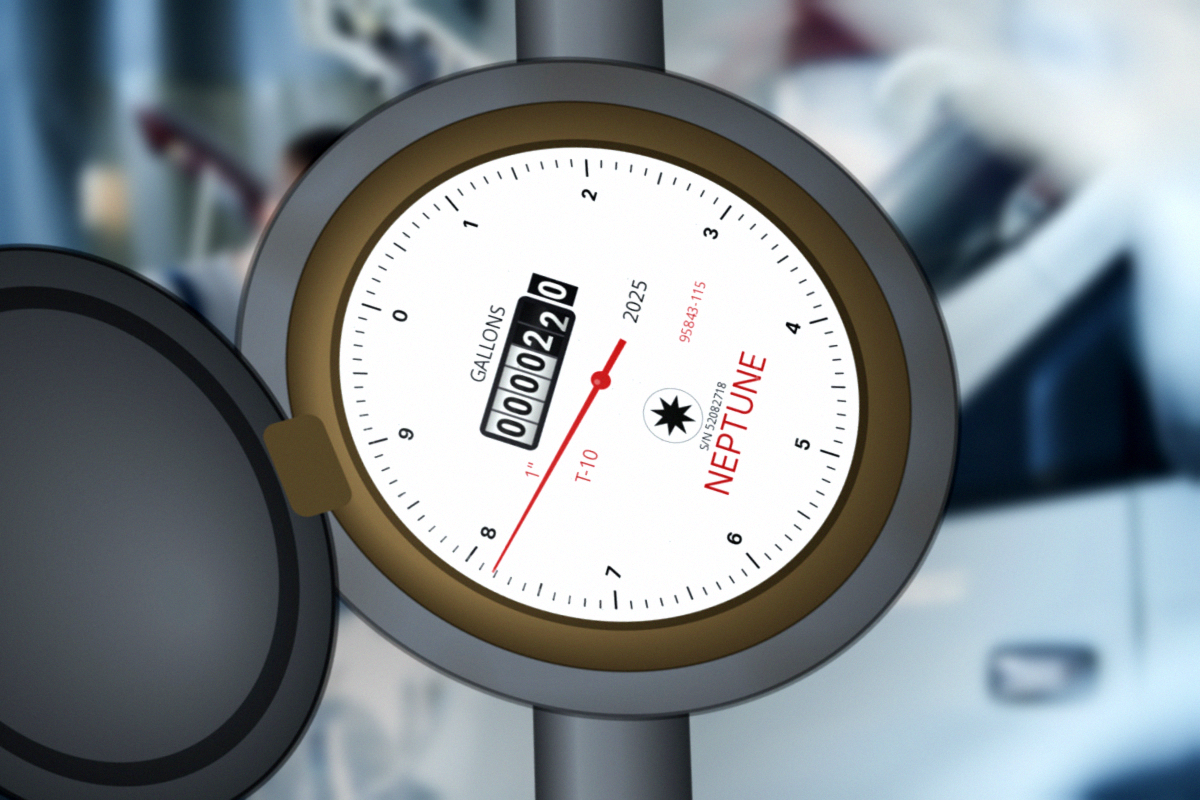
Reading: 217.8
